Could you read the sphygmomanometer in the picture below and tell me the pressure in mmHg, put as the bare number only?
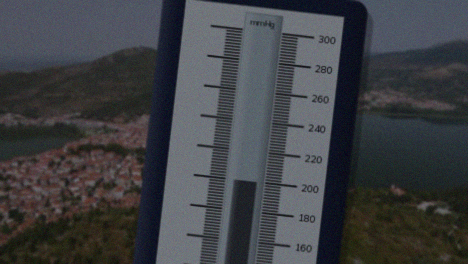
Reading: 200
